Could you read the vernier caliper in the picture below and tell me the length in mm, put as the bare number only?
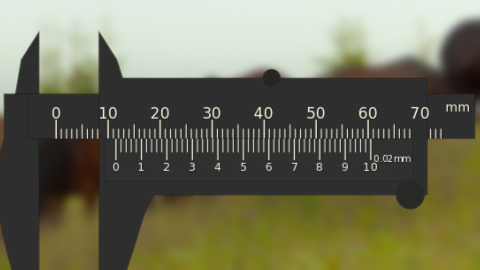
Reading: 11.5
